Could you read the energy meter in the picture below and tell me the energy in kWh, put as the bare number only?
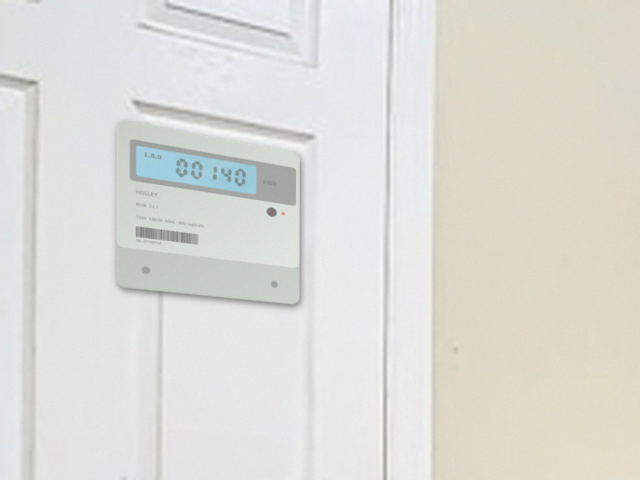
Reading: 140
